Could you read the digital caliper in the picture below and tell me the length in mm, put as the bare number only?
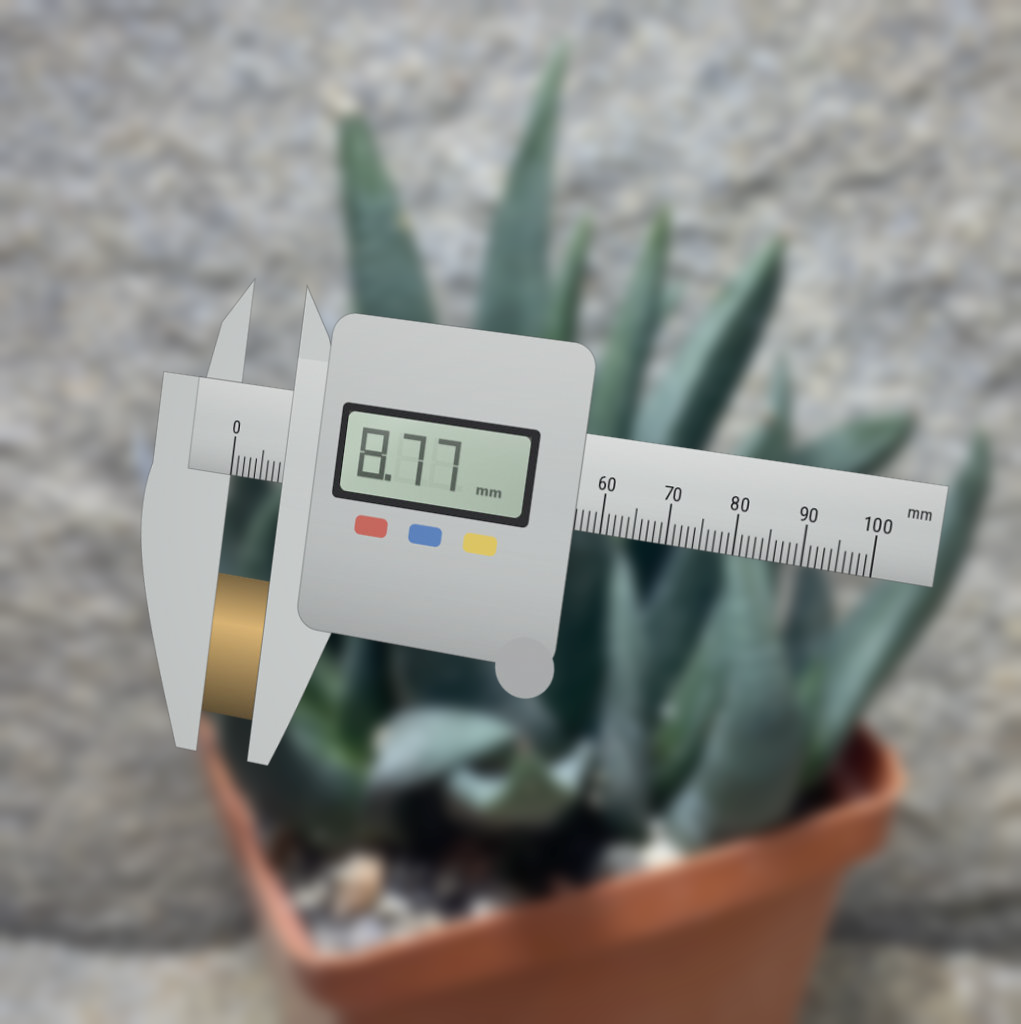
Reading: 8.77
